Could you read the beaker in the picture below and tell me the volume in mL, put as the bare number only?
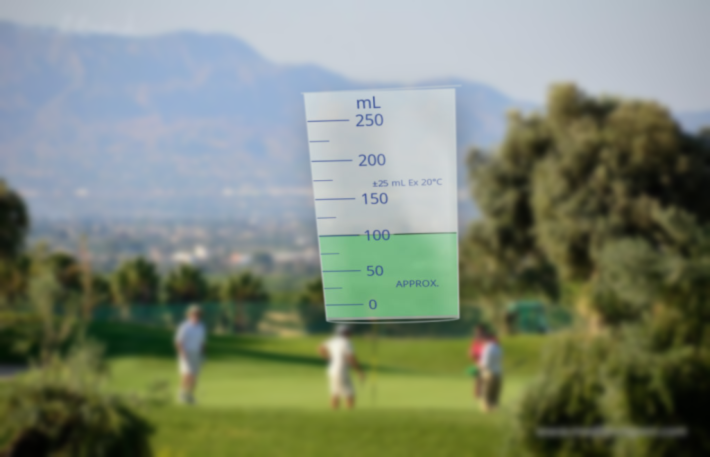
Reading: 100
